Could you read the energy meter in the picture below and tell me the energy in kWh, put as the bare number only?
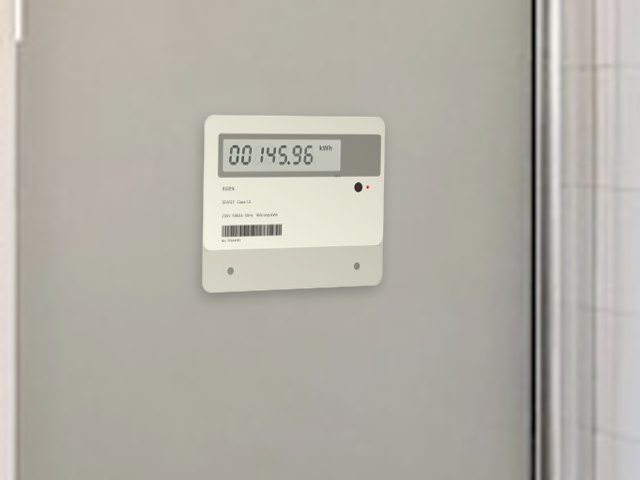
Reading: 145.96
